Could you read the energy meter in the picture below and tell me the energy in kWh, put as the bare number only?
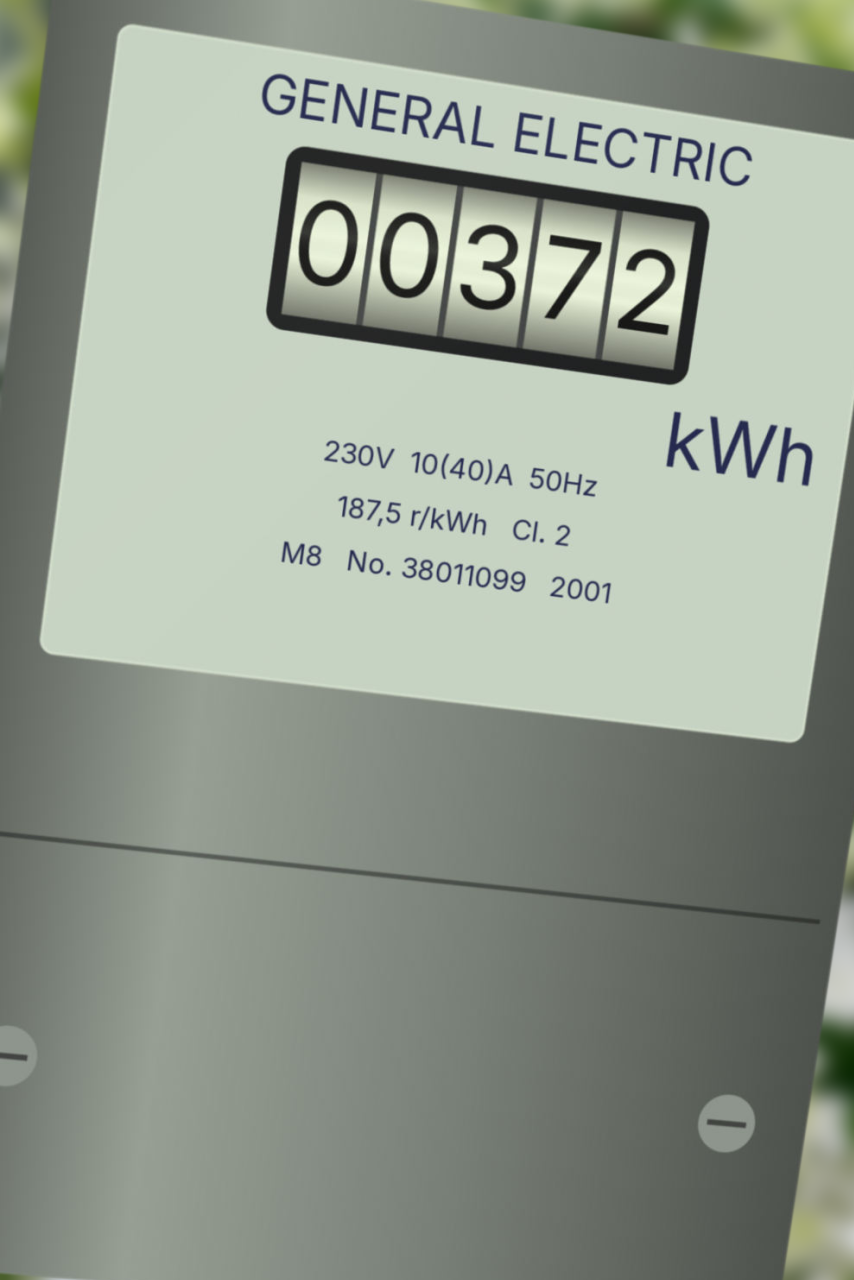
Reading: 372
